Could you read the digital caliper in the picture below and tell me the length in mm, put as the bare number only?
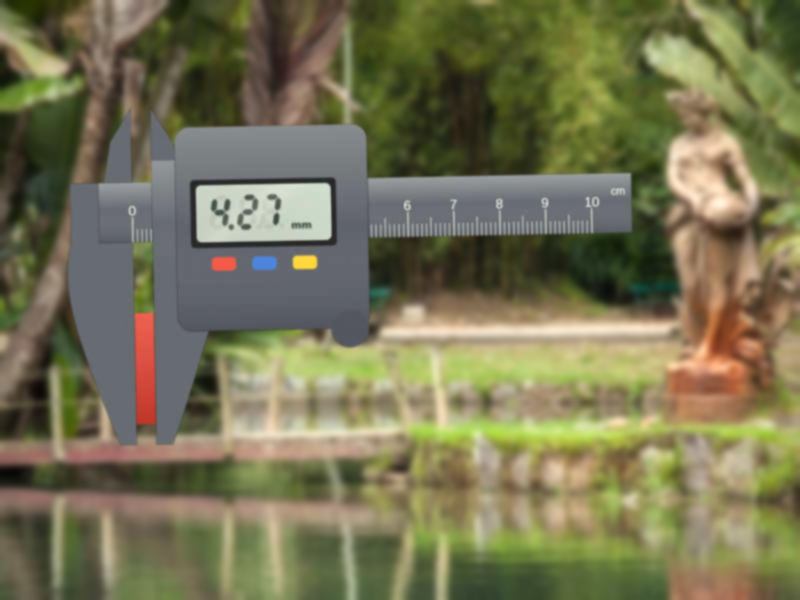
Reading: 4.27
